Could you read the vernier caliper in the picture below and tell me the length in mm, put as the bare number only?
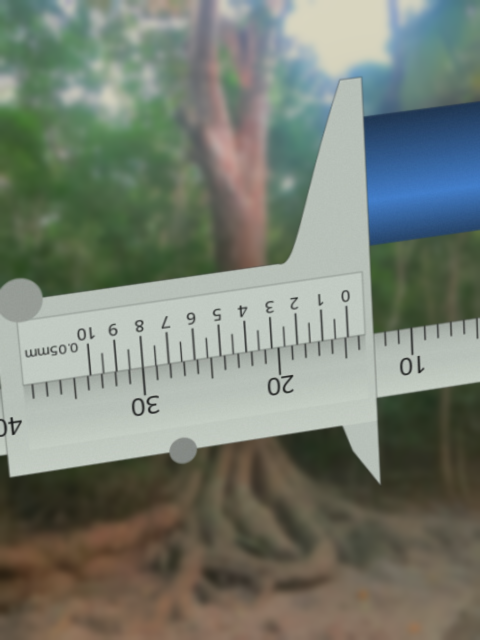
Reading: 14.8
